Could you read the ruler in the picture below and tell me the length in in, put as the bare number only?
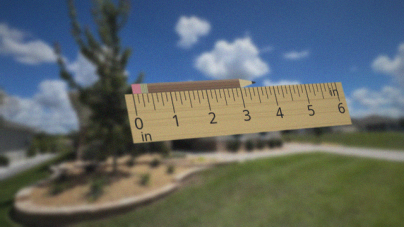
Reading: 3.5
